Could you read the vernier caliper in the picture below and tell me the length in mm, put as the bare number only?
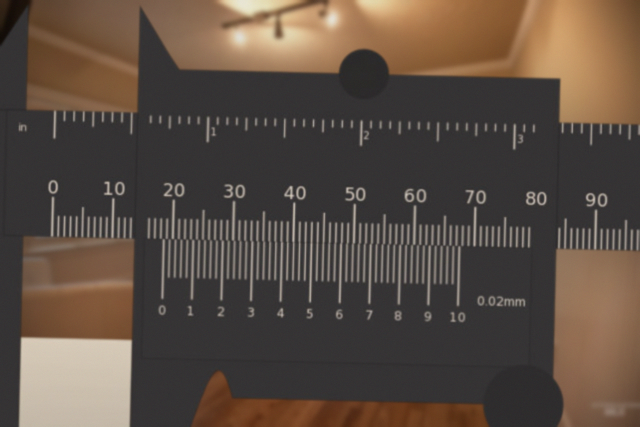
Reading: 18.5
